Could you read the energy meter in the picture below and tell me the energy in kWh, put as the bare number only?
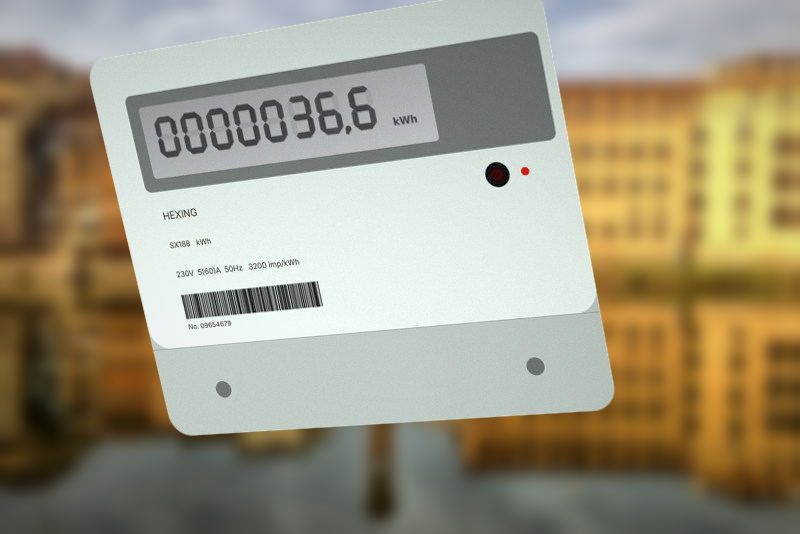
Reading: 36.6
